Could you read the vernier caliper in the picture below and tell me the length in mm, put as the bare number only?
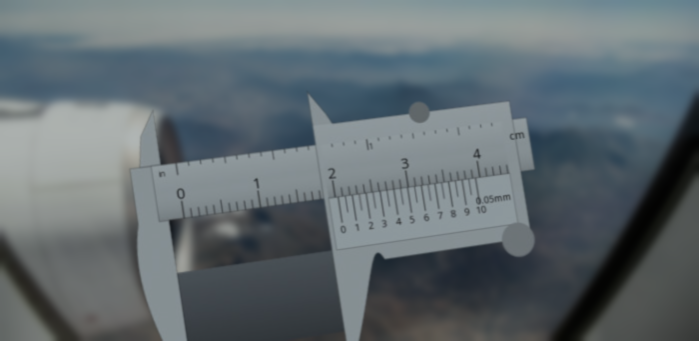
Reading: 20.4
